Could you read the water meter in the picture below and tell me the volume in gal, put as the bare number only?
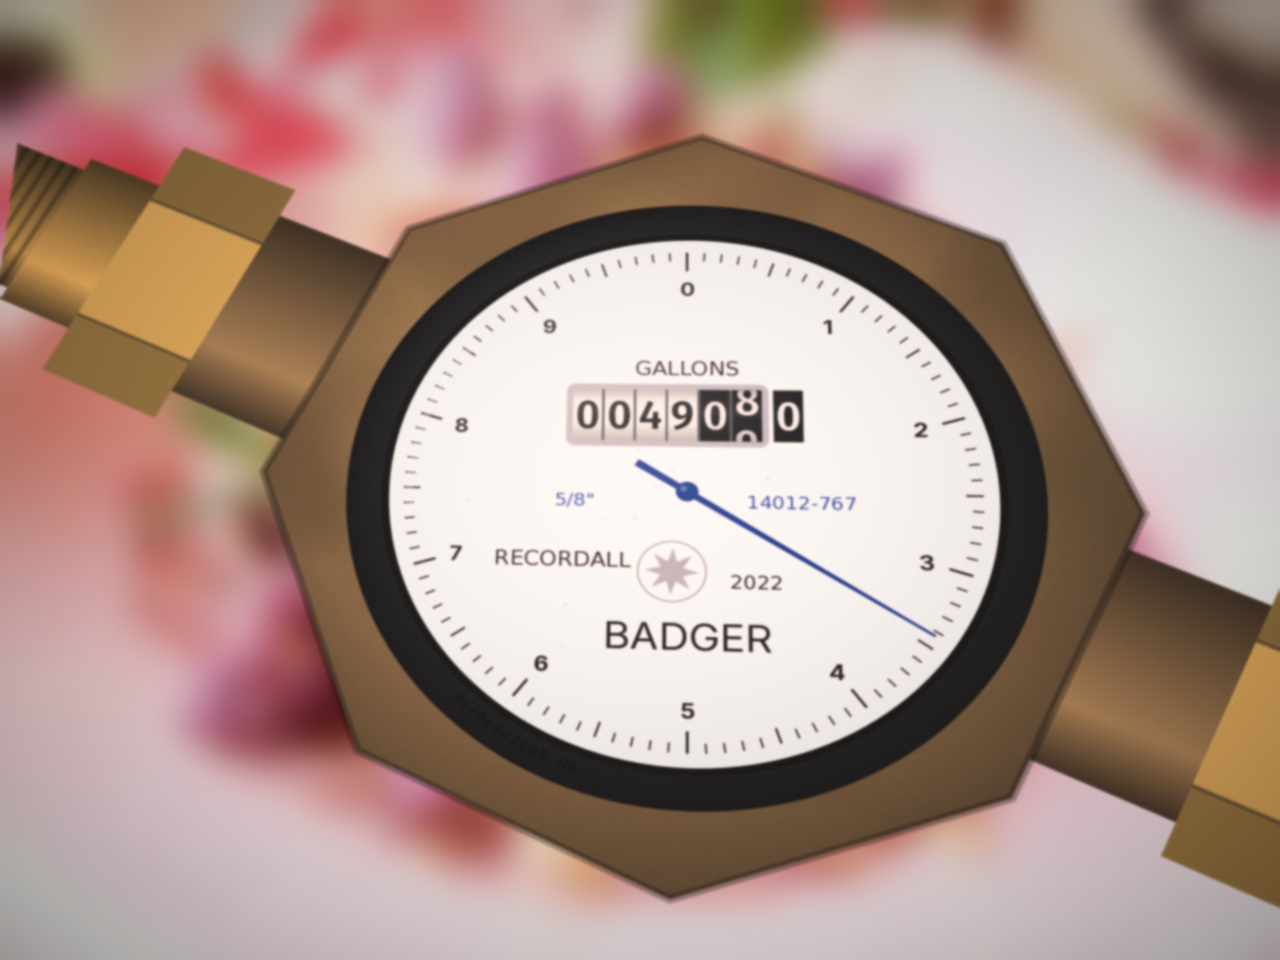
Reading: 49083.4
